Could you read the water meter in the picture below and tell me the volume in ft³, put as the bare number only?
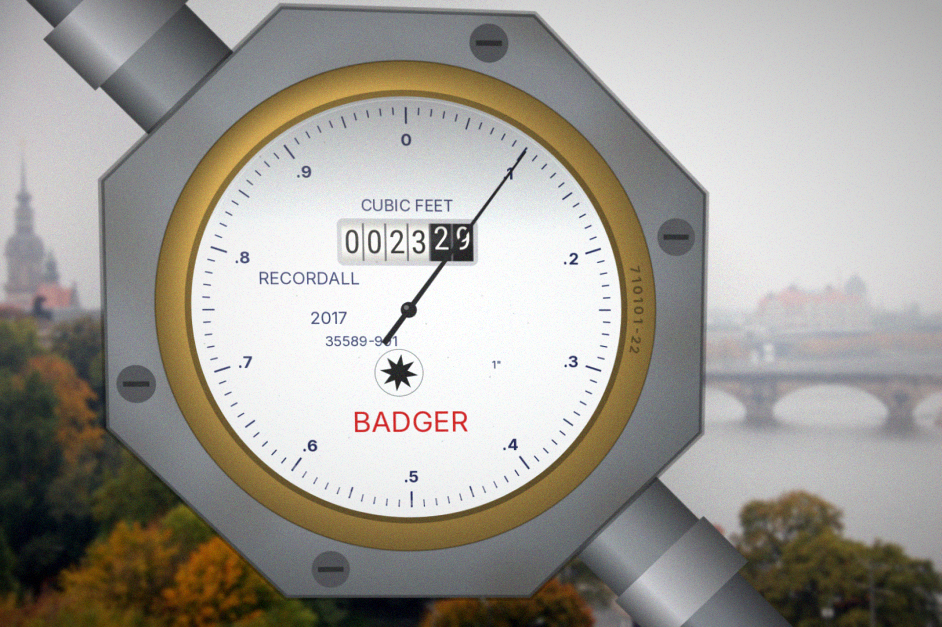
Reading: 2329.10
